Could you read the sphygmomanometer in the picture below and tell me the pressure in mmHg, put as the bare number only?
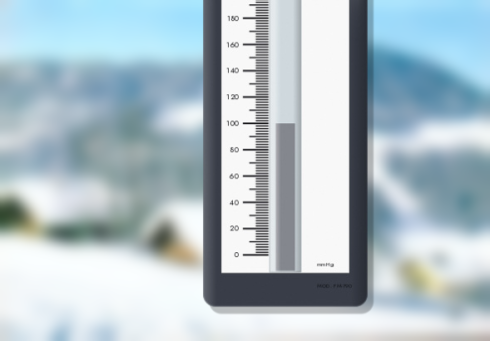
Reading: 100
